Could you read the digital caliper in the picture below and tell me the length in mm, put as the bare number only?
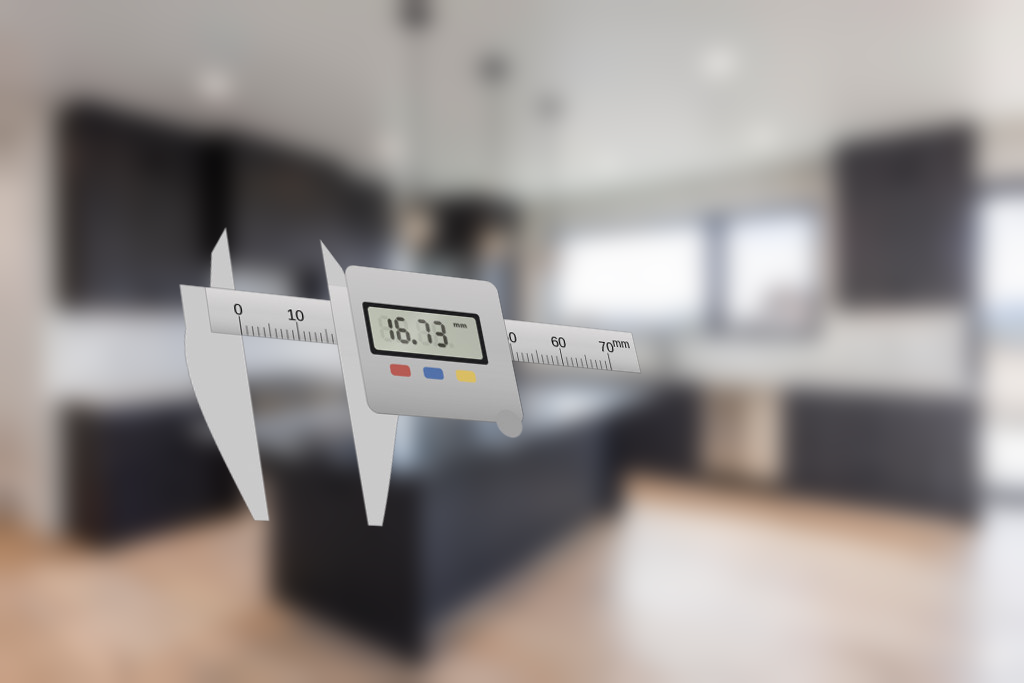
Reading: 16.73
